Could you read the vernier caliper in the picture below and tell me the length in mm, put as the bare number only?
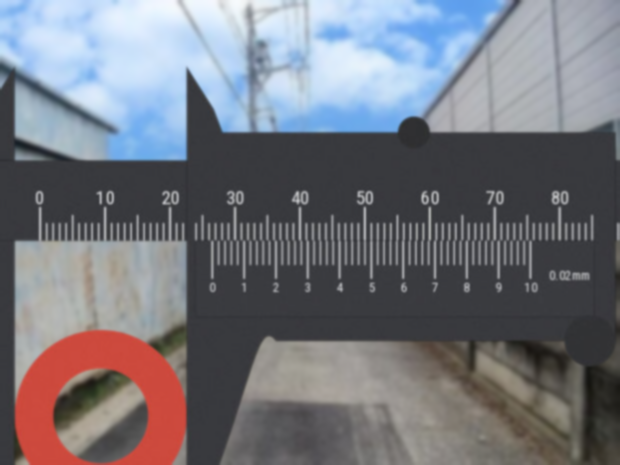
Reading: 26.5
